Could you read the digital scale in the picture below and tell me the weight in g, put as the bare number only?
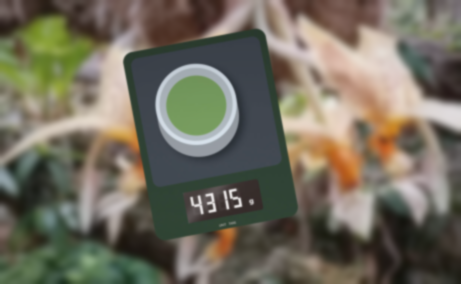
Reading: 4315
